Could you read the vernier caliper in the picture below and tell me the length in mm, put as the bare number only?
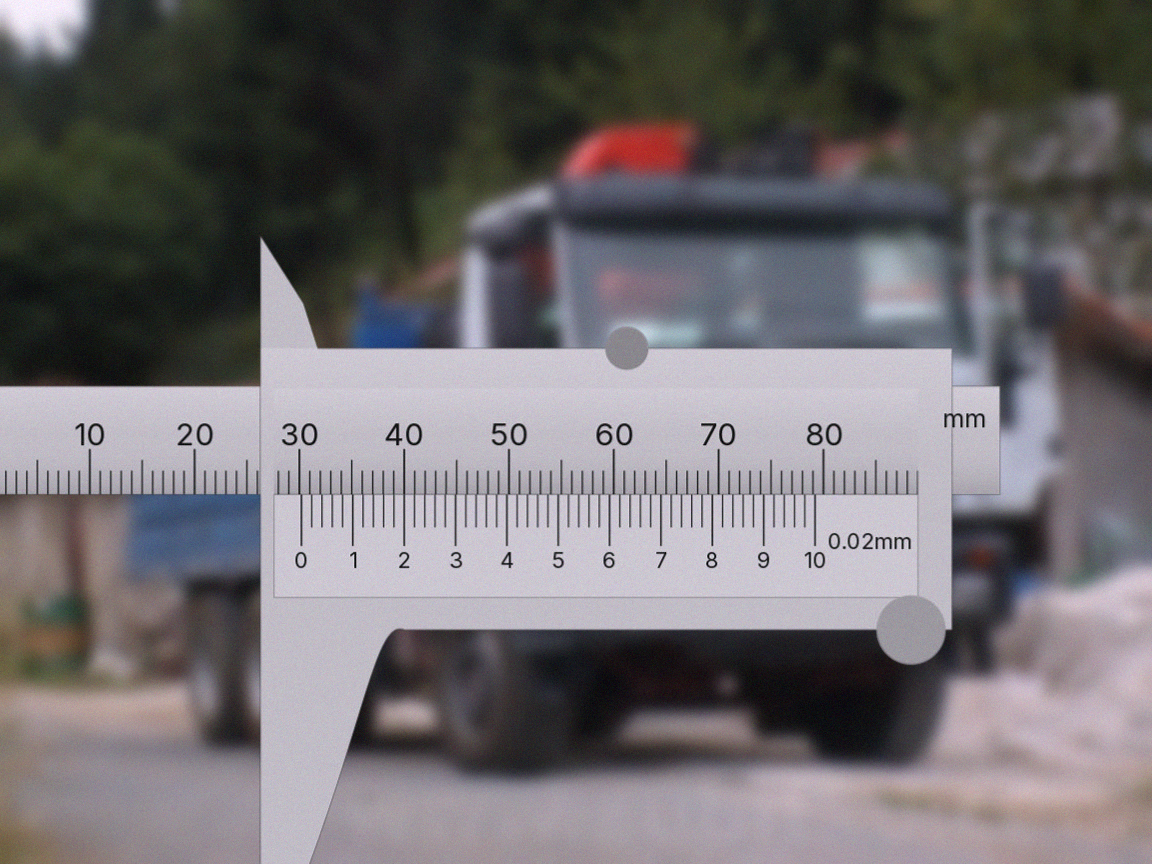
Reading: 30.2
